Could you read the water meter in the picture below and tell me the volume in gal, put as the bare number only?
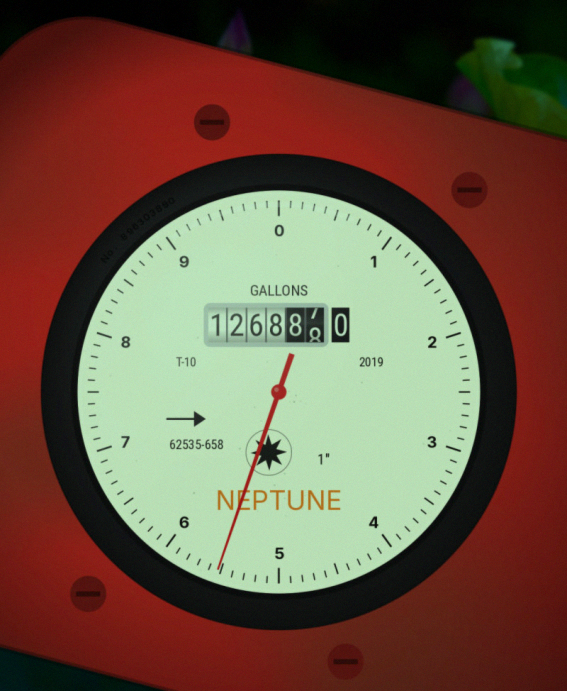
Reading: 1268875.5
